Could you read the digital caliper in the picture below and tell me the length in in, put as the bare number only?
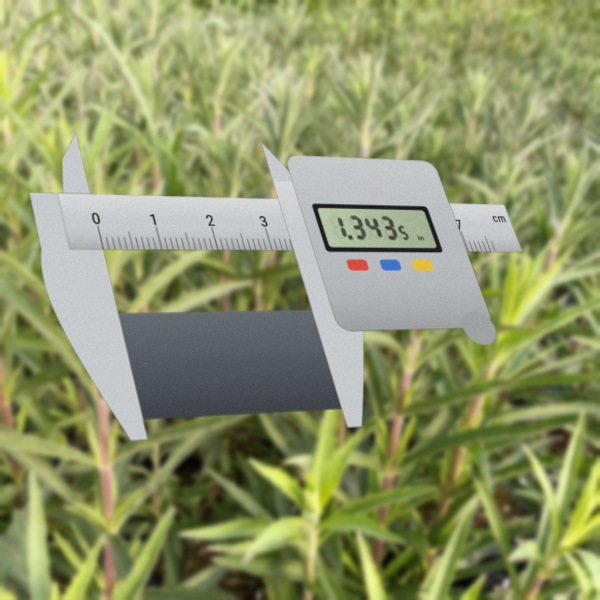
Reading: 1.3435
